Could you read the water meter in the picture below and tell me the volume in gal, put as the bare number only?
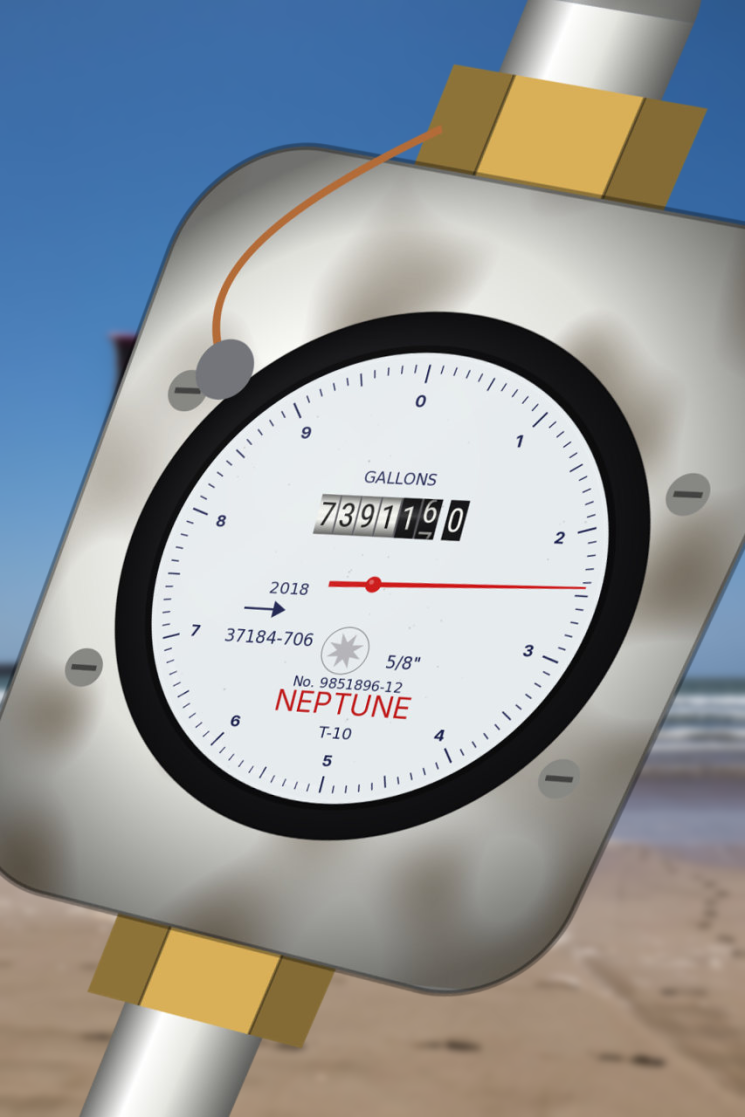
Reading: 7391162.4
